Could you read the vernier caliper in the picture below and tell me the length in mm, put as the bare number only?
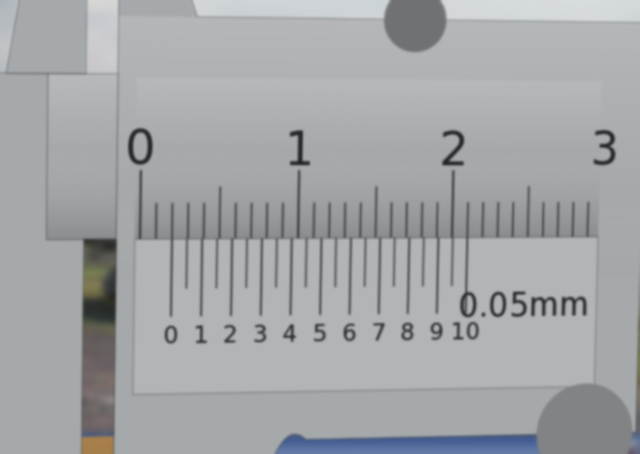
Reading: 2.0
